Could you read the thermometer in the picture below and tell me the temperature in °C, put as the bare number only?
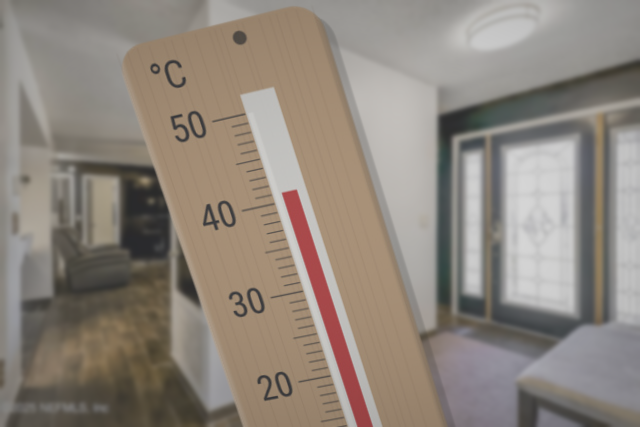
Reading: 41
